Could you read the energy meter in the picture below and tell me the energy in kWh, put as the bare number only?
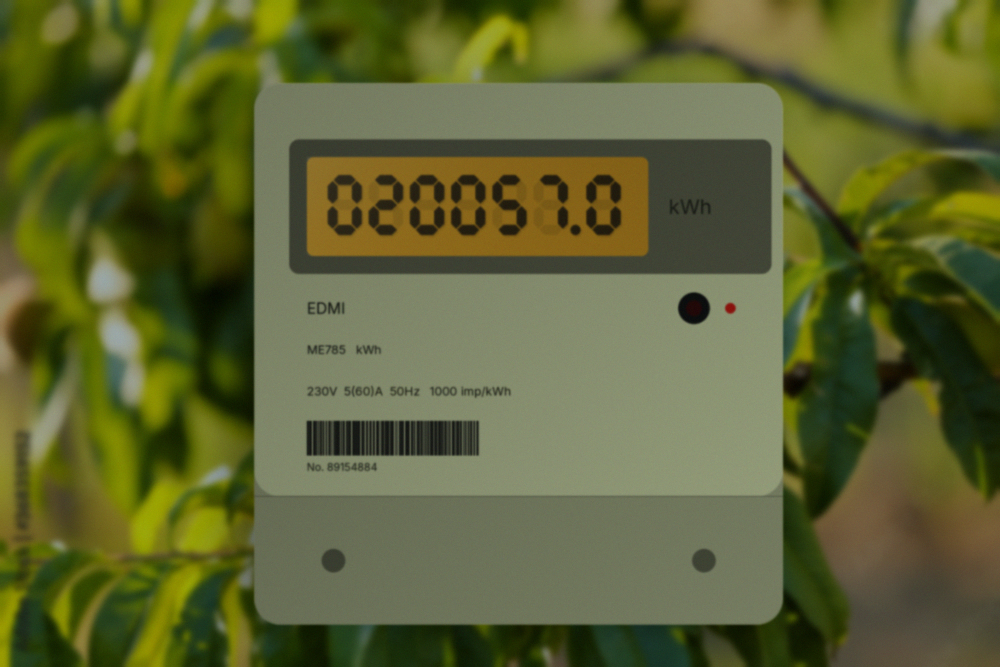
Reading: 20057.0
